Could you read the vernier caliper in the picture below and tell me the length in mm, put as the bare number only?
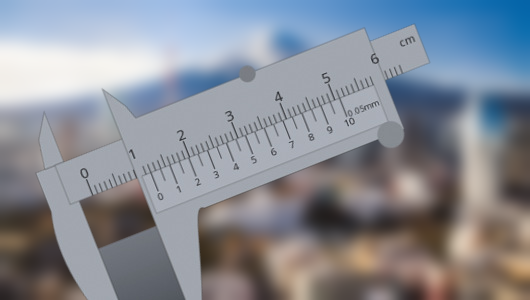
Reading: 12.0
